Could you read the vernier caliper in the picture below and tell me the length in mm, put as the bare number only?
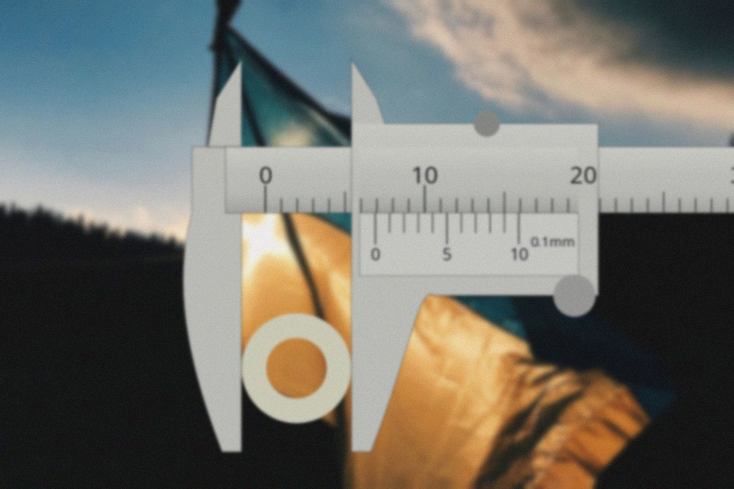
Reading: 6.9
